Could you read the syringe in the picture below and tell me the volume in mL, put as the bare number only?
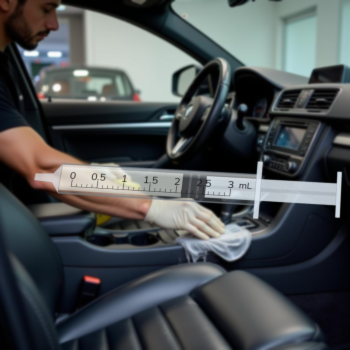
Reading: 2.1
